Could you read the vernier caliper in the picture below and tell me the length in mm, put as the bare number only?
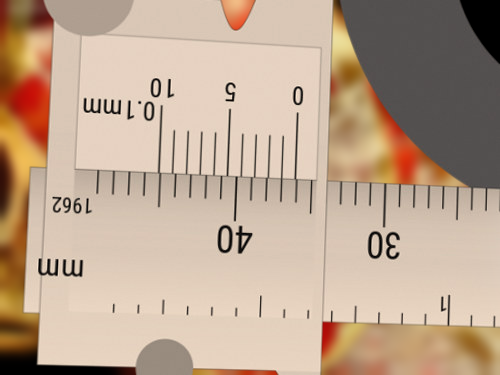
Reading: 36.1
